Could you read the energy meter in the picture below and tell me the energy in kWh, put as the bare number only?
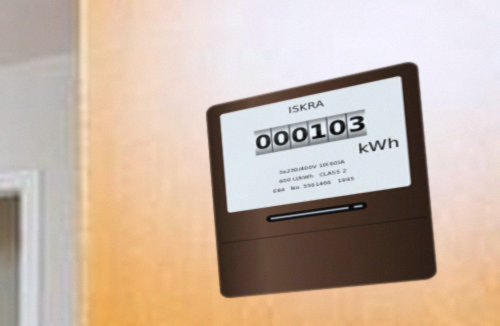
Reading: 103
